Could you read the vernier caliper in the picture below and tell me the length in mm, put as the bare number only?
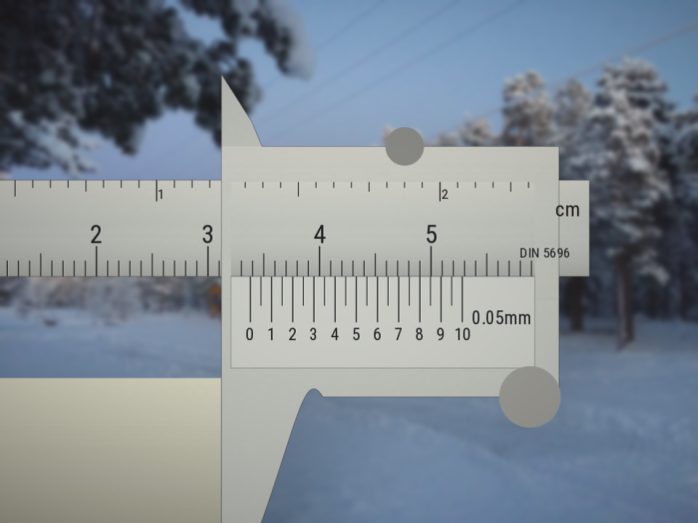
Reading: 33.8
